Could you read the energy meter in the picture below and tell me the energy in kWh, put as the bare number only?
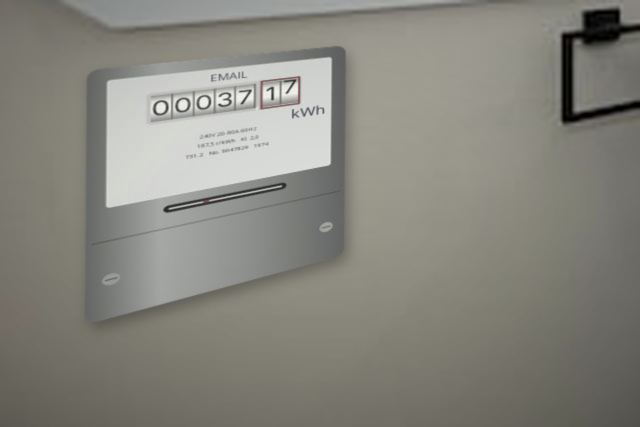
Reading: 37.17
